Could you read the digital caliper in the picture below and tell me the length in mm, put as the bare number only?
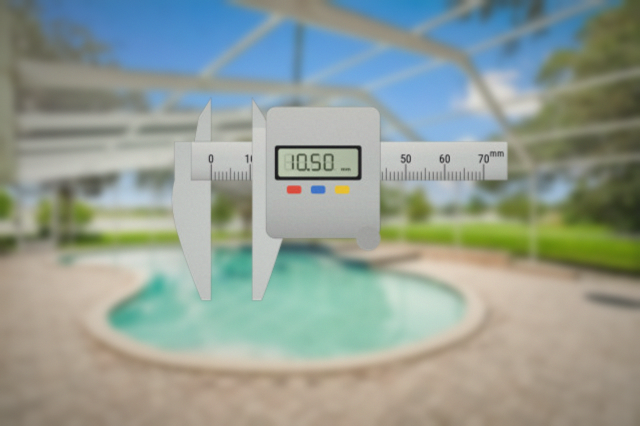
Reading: 10.50
